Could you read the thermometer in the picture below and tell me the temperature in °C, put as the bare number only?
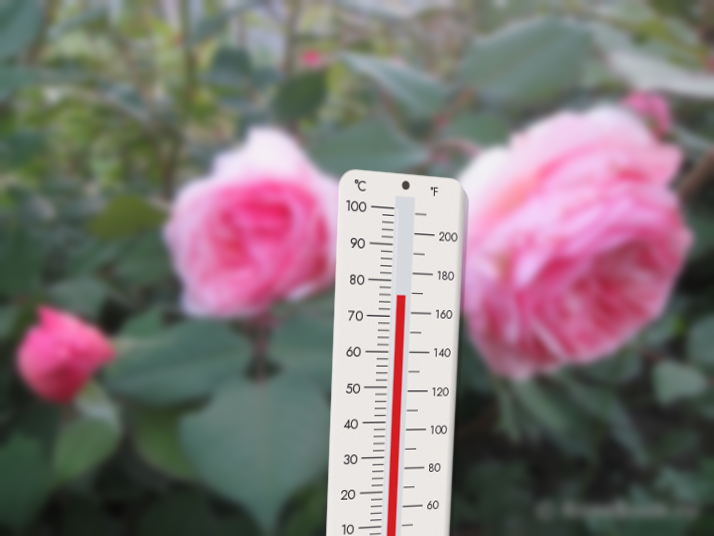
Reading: 76
